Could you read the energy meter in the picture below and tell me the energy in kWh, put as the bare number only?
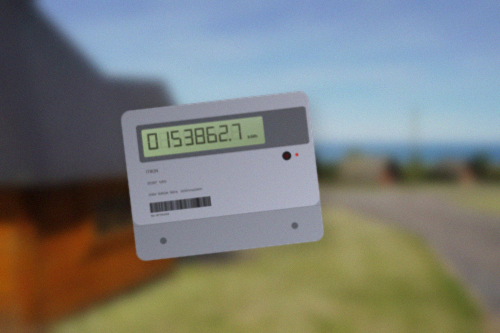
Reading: 153862.7
